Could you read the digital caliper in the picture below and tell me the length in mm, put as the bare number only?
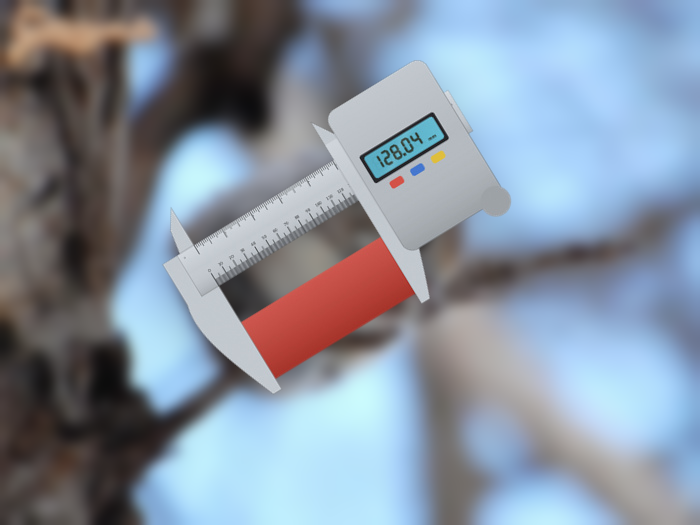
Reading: 128.04
